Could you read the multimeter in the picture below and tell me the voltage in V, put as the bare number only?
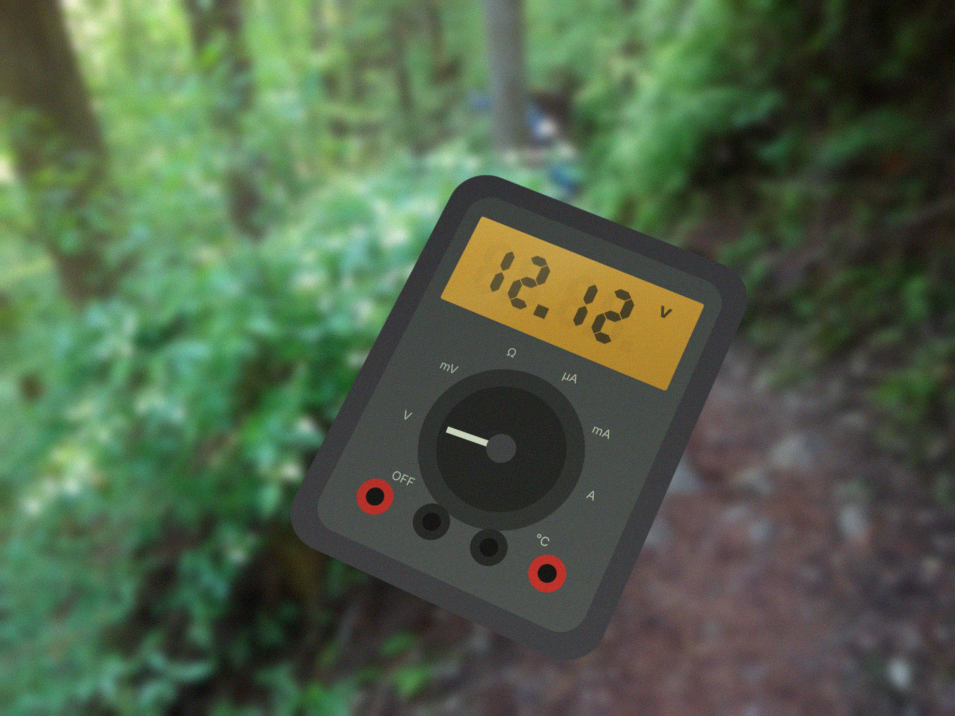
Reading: 12.12
